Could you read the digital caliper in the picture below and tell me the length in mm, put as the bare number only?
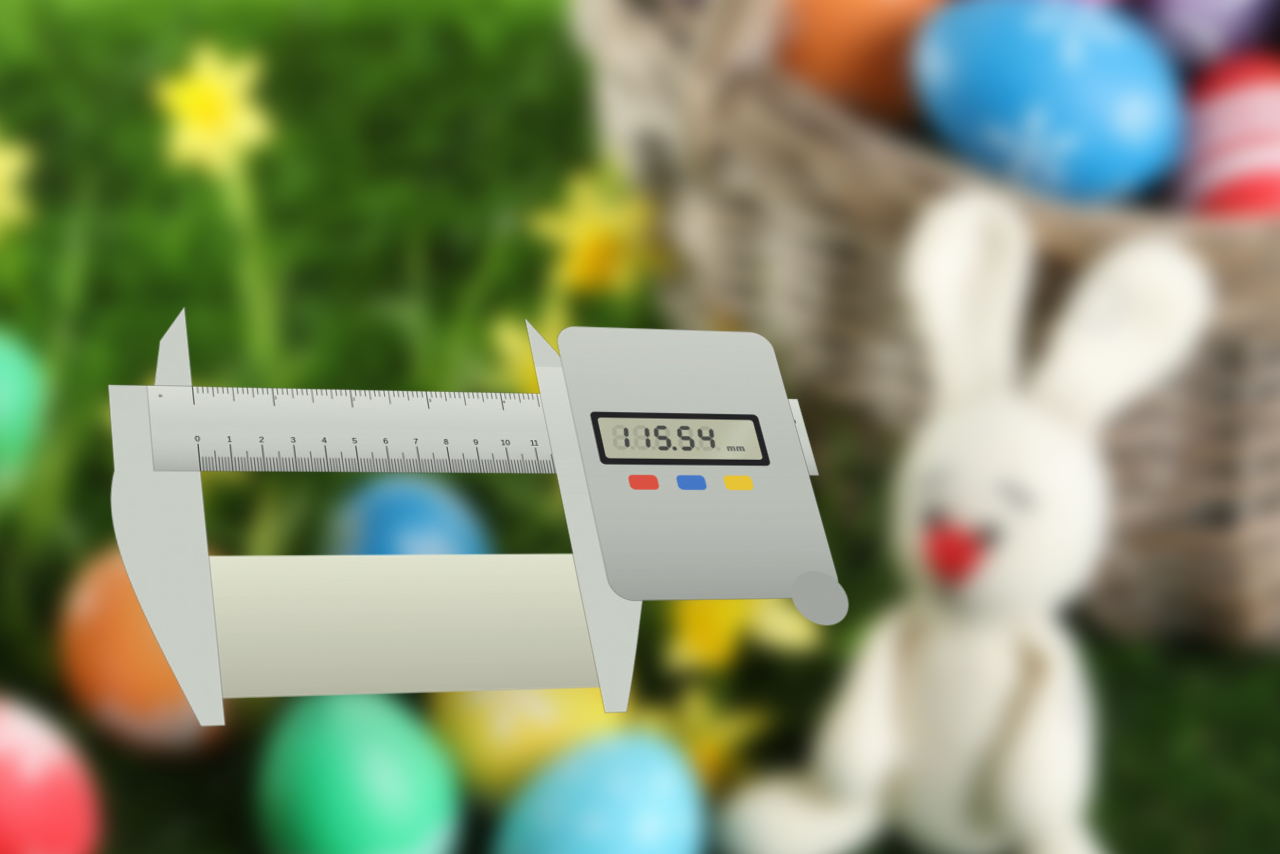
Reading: 115.54
